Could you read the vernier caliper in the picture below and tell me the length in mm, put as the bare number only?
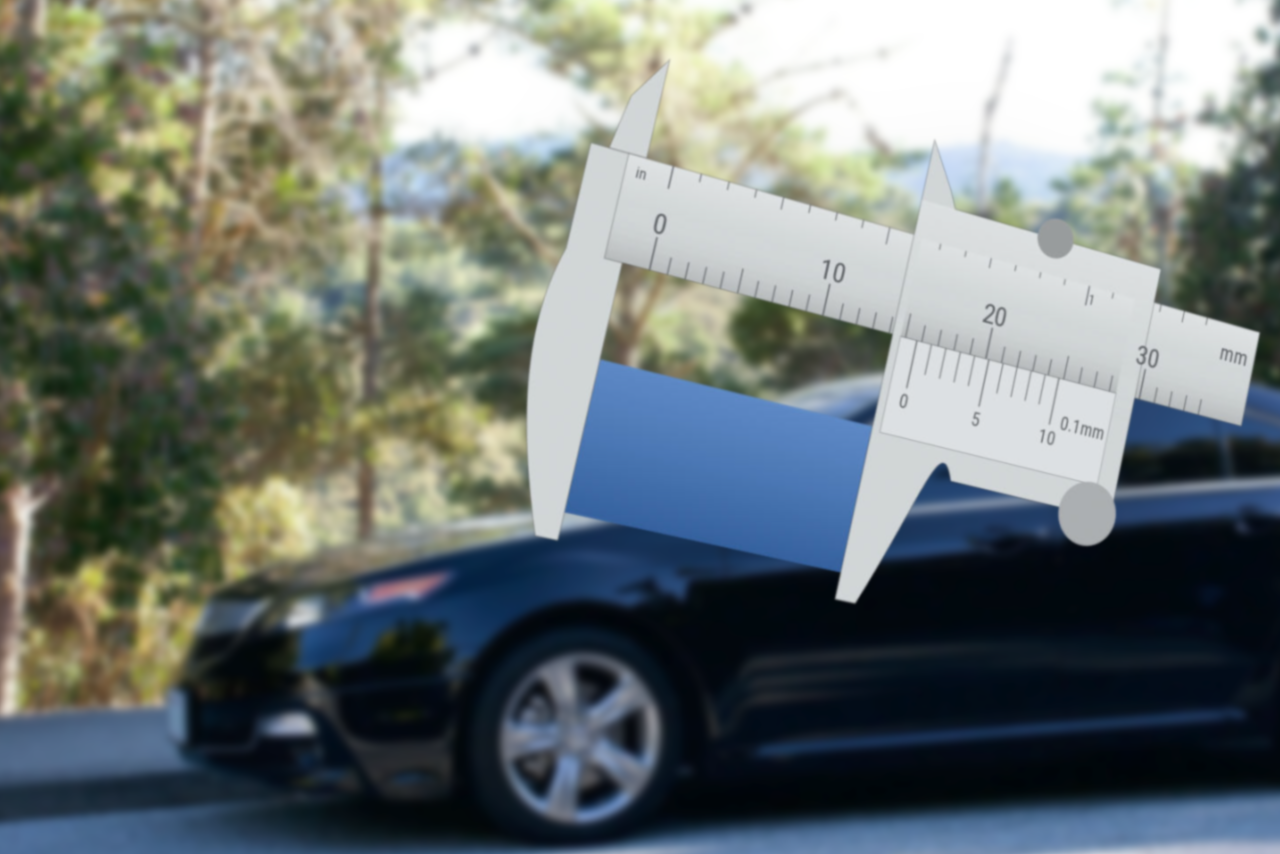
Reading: 15.7
